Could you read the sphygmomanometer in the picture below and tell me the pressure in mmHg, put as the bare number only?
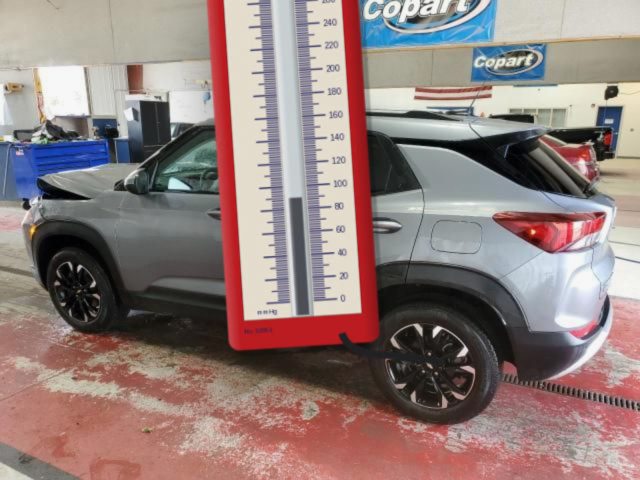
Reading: 90
